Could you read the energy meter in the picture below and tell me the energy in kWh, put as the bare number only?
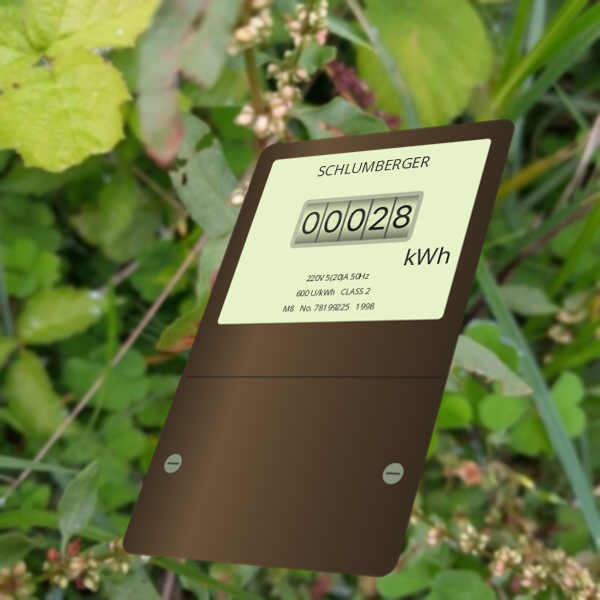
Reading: 28
